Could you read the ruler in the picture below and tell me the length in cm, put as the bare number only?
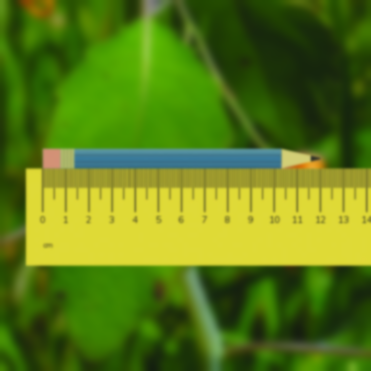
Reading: 12
